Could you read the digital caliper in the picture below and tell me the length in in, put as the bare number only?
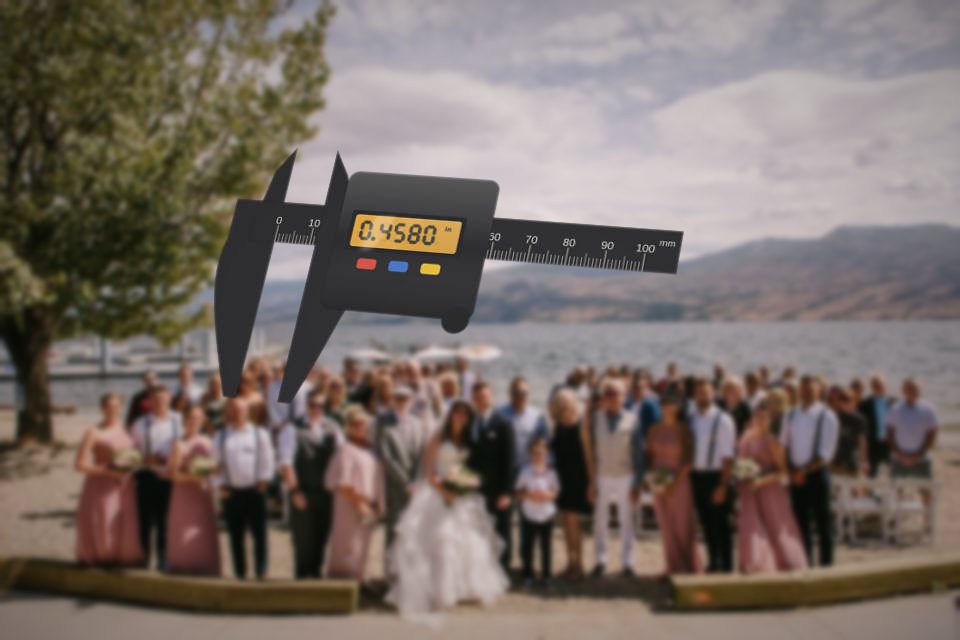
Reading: 0.4580
